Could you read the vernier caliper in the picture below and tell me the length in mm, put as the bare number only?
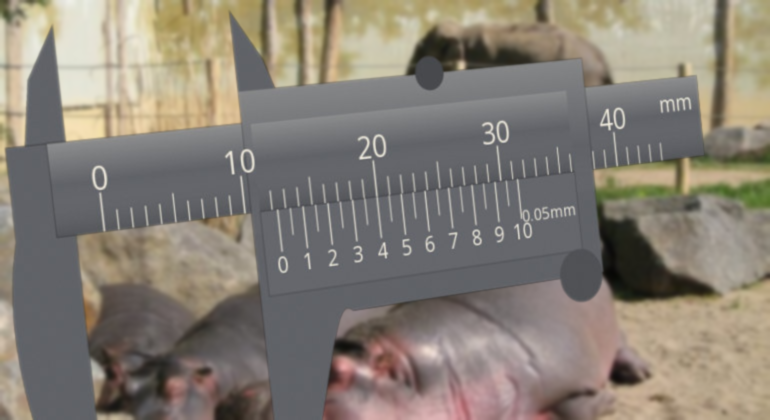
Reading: 12.4
